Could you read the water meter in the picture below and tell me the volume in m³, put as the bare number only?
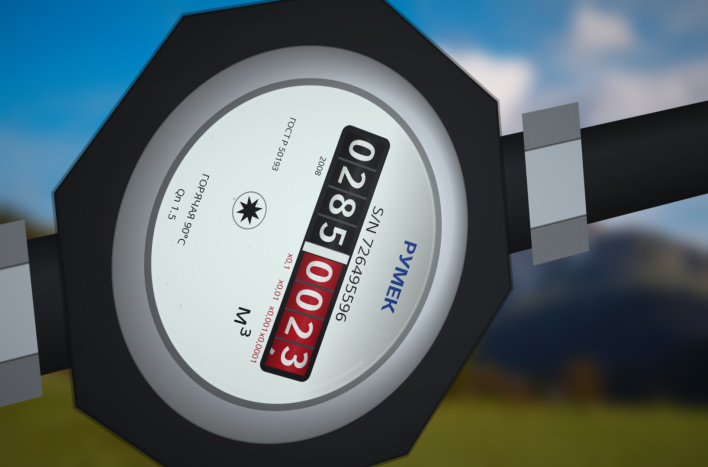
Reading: 285.0023
